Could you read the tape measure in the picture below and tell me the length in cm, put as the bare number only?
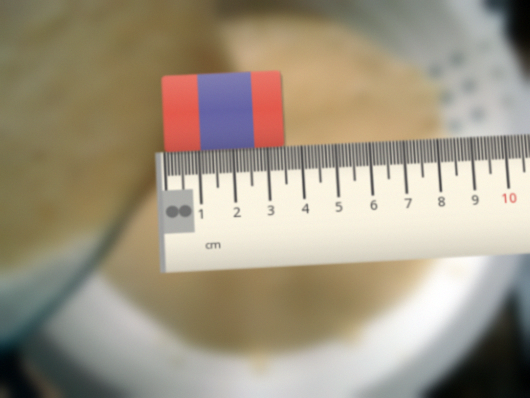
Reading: 3.5
